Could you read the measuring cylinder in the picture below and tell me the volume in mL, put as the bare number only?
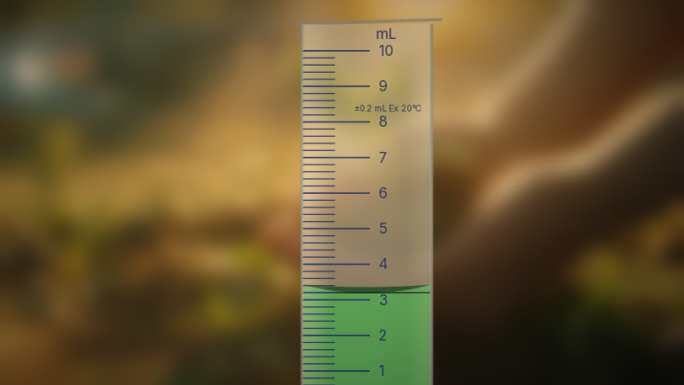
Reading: 3.2
